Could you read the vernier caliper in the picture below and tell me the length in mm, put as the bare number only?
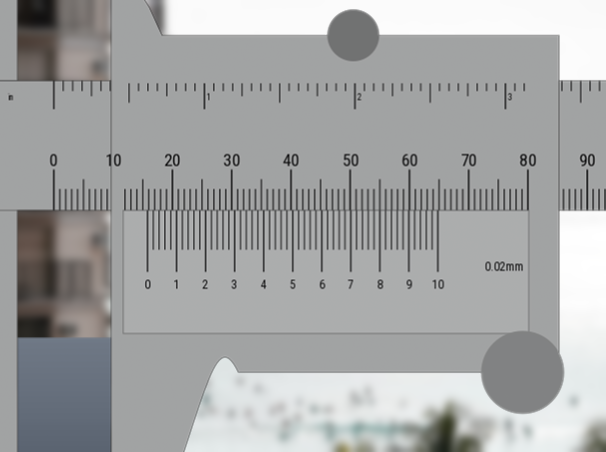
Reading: 15.8
